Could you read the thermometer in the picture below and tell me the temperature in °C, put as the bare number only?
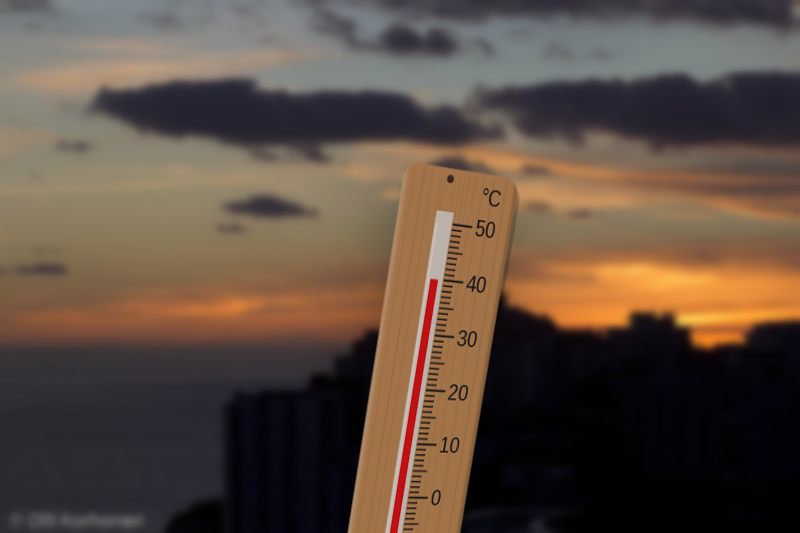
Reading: 40
